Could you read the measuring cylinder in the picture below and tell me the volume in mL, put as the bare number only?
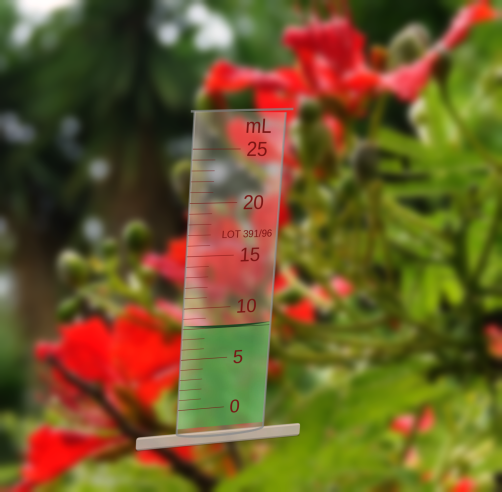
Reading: 8
